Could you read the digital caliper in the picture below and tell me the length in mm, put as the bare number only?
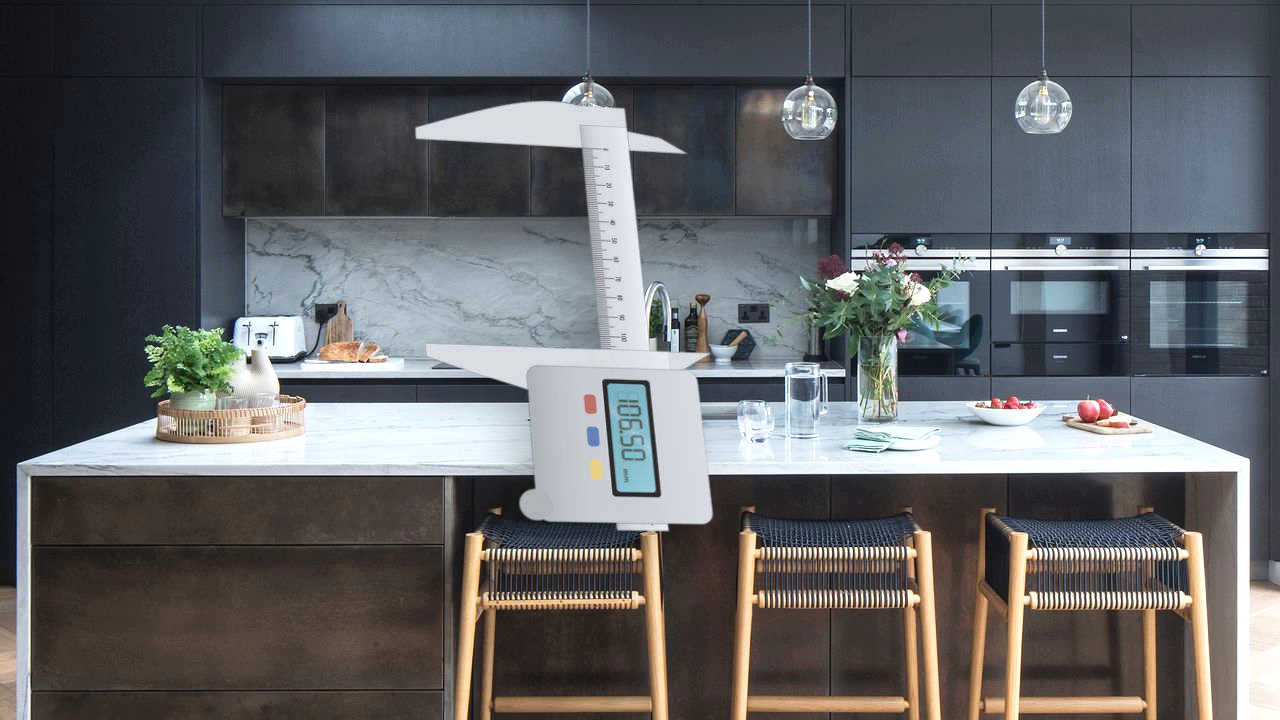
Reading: 106.50
